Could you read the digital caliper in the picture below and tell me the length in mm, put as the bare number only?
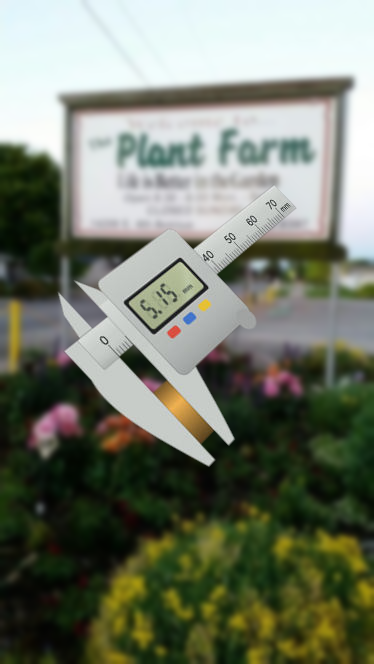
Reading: 5.15
